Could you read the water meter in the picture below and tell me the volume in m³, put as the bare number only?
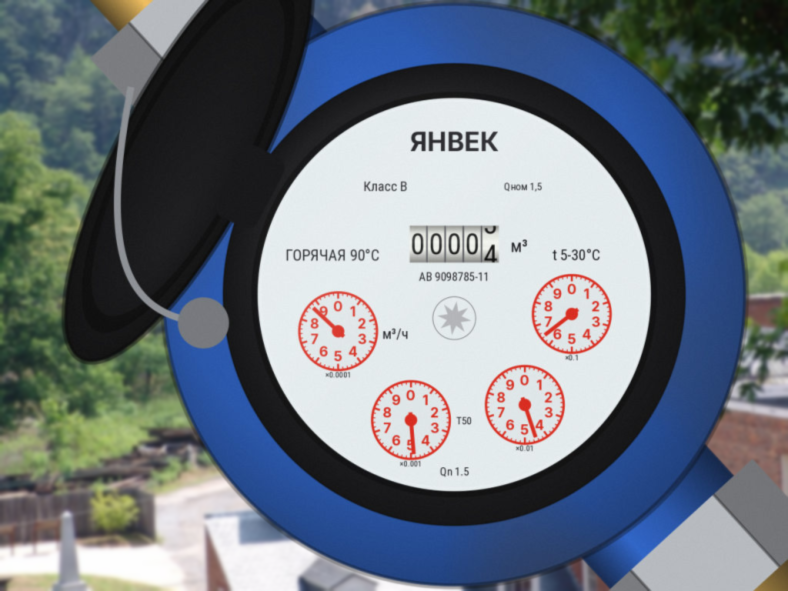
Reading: 3.6448
